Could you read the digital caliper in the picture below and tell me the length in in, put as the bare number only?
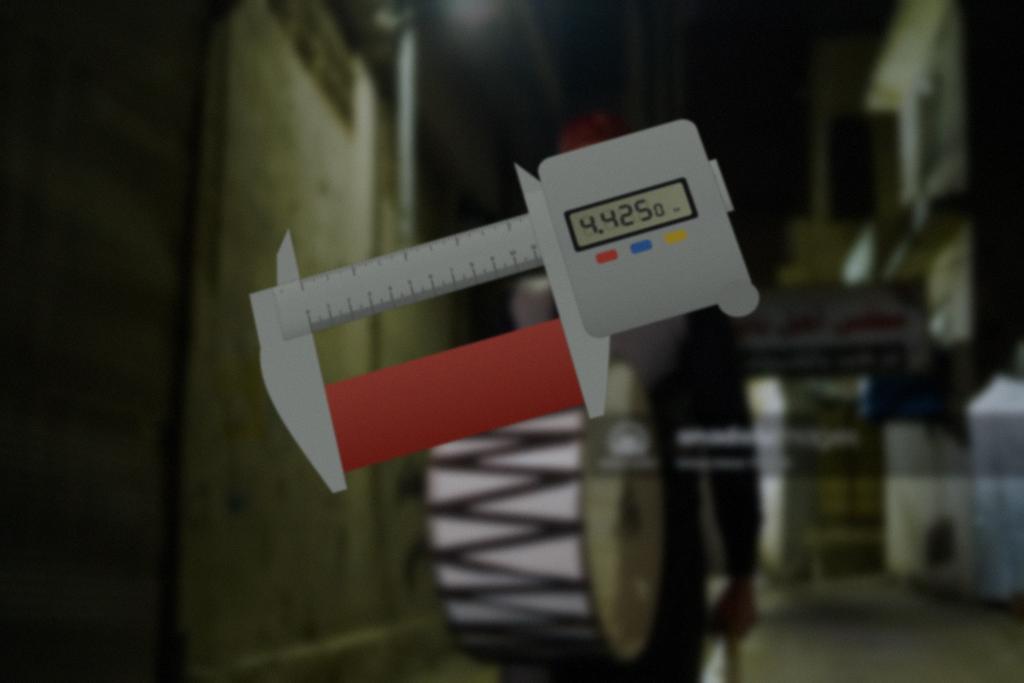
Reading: 4.4250
